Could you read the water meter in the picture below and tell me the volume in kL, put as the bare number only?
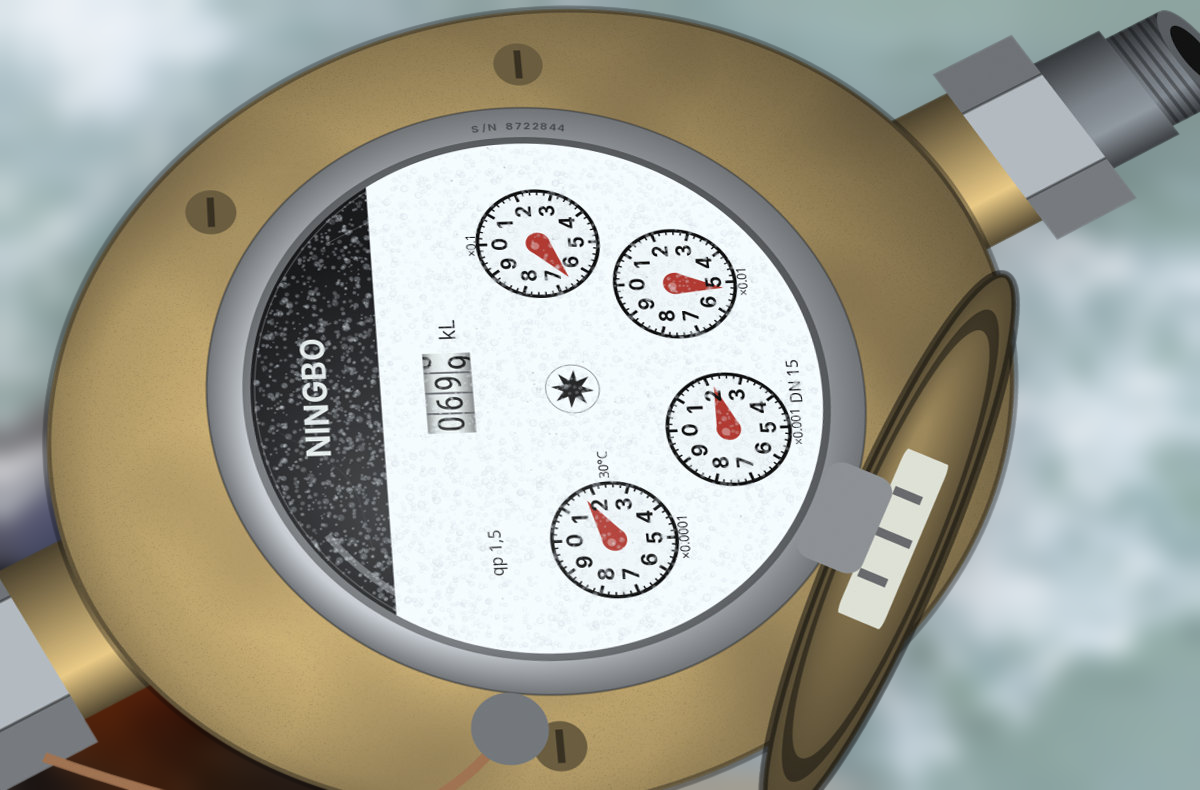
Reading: 698.6521
